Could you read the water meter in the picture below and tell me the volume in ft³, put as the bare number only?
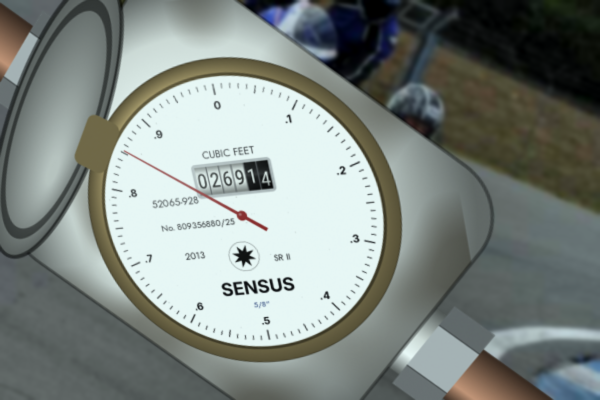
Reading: 26913.85
